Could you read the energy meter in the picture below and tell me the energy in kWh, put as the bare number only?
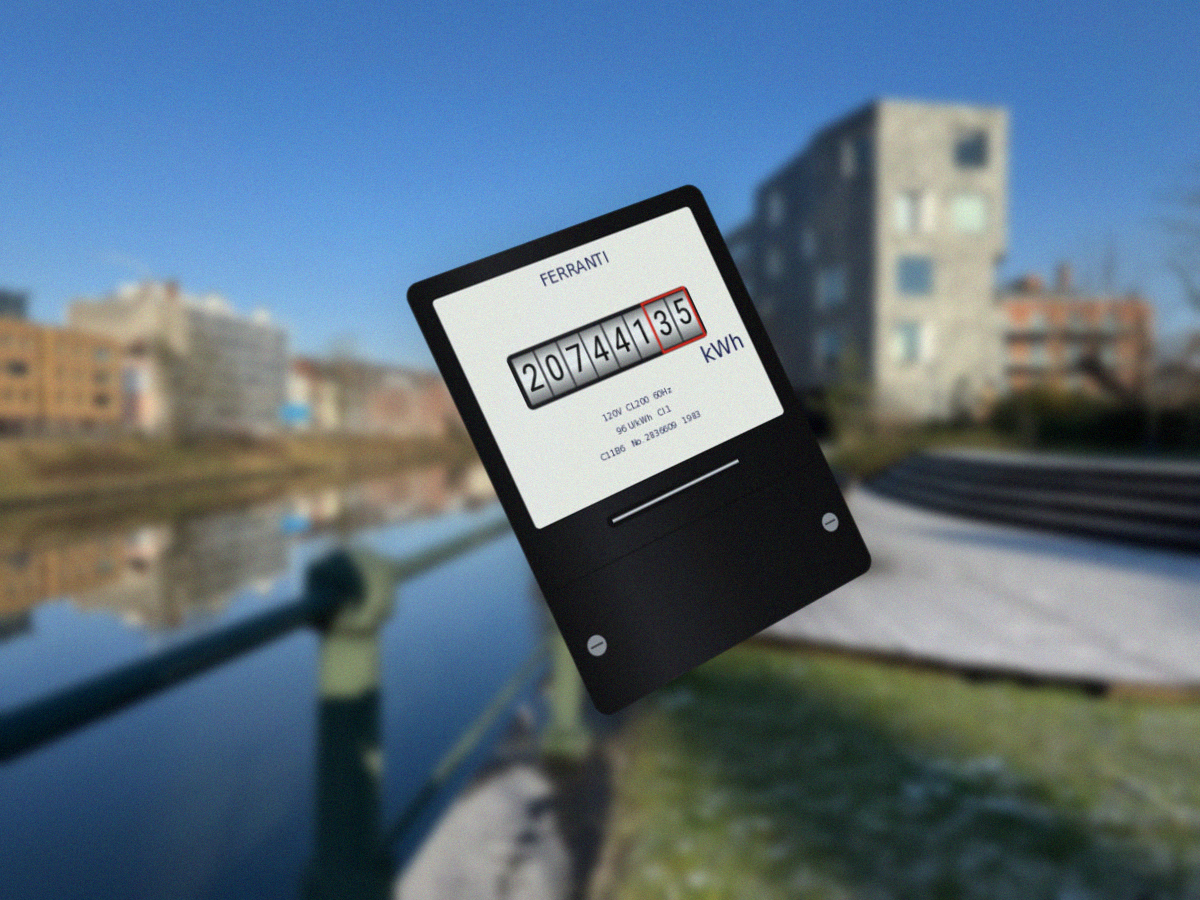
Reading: 207441.35
